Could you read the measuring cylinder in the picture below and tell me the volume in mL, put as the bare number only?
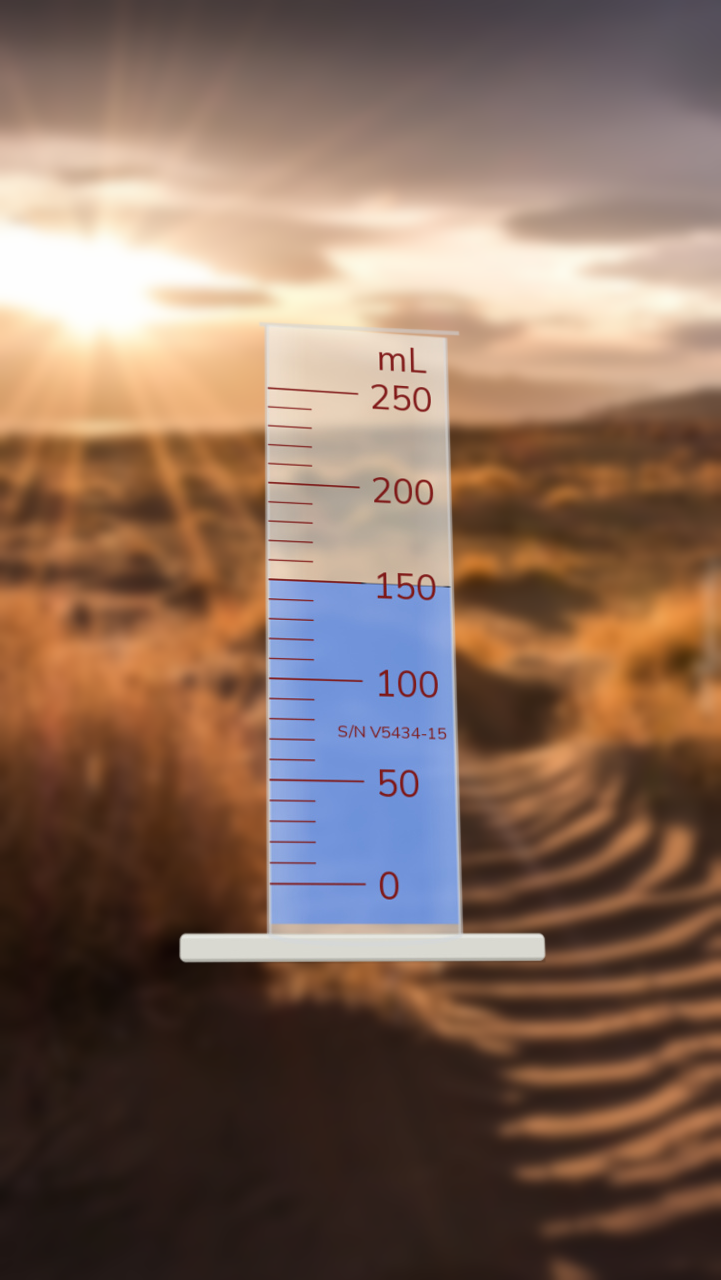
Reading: 150
